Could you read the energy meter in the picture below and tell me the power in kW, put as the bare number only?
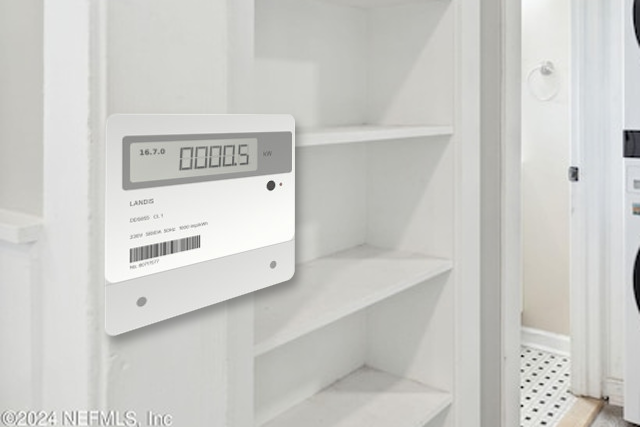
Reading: 0.5
